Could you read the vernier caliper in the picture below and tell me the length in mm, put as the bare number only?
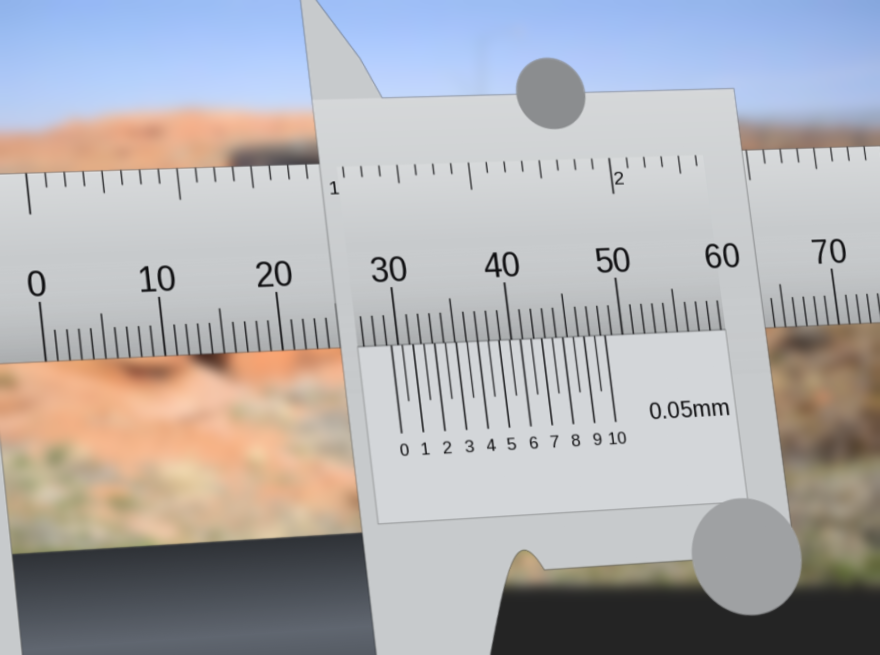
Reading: 29.4
